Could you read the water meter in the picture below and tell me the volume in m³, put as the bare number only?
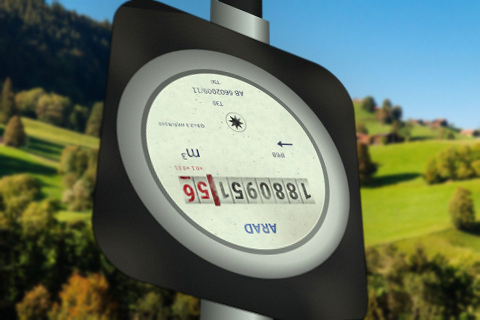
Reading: 1880951.56
